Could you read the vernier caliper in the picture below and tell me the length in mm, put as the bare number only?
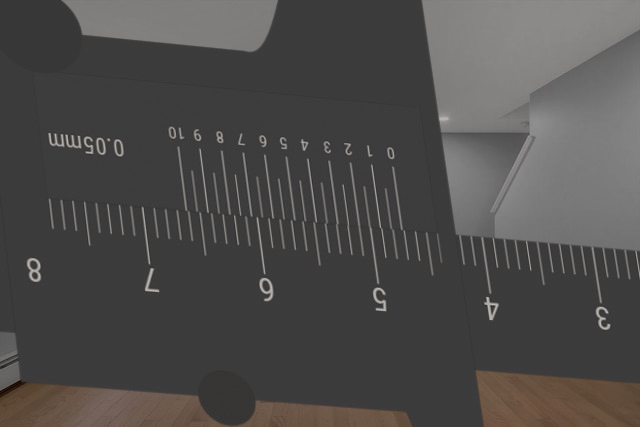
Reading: 47.2
